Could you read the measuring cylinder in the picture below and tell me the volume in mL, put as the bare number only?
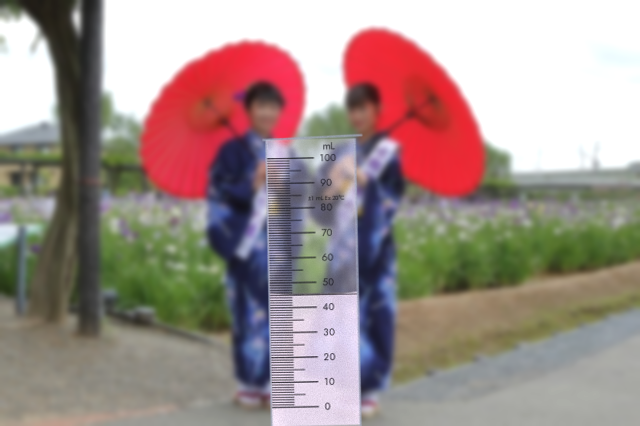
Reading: 45
